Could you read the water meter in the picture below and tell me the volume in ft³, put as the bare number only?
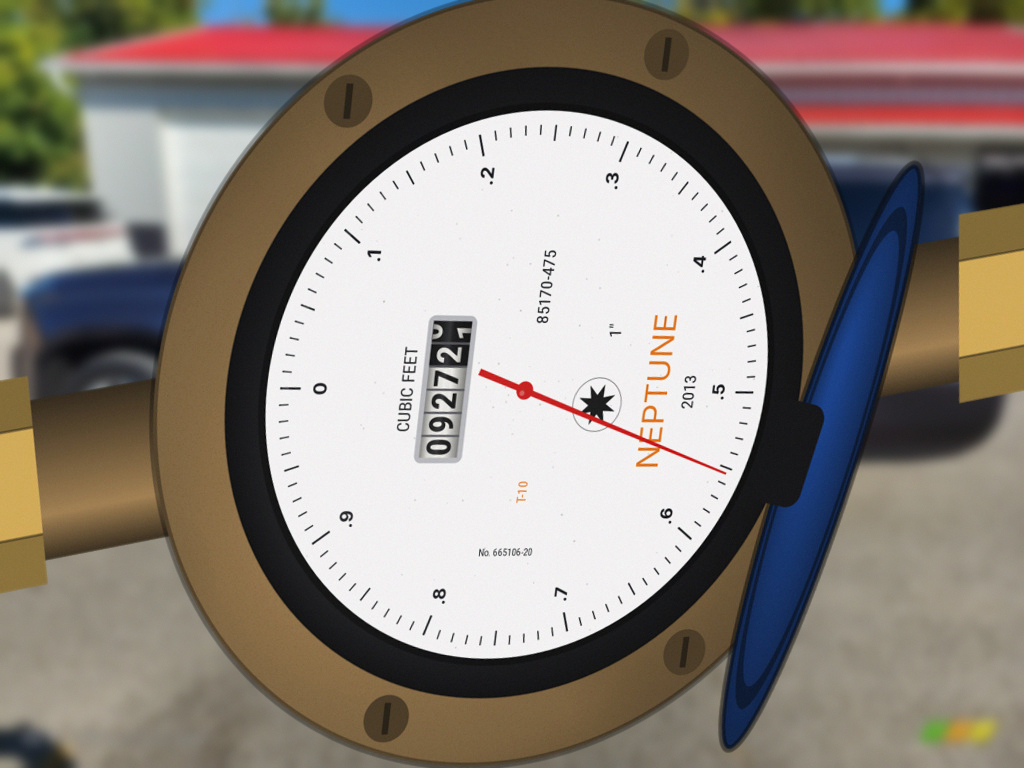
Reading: 92720.55
